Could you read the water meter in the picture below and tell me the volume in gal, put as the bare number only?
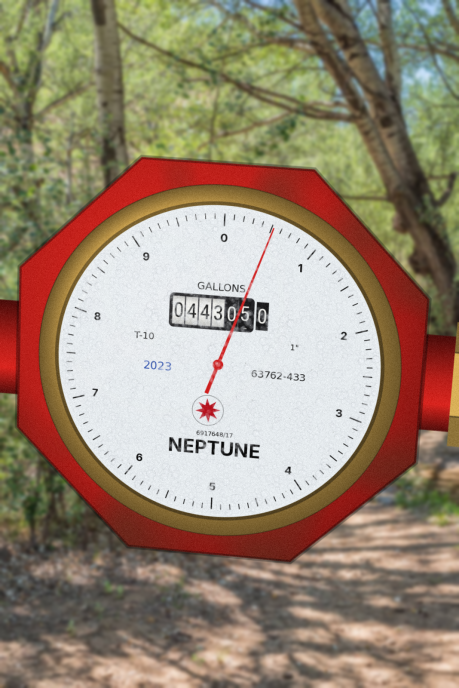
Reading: 443050.5
